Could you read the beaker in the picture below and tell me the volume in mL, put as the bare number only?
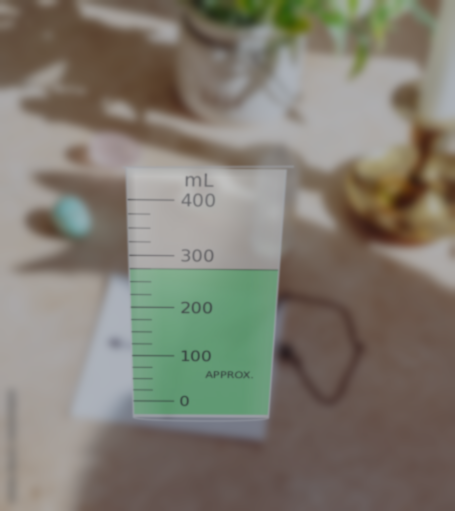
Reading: 275
